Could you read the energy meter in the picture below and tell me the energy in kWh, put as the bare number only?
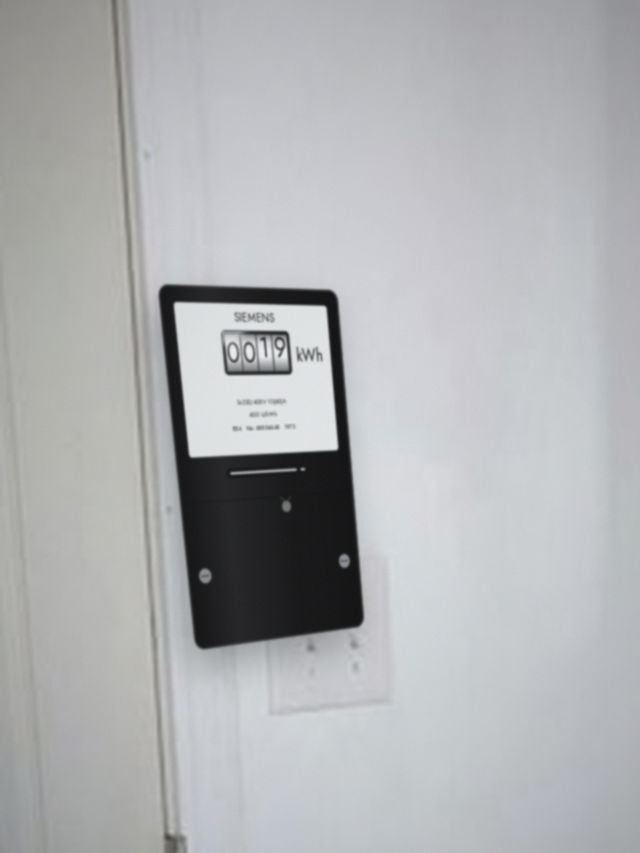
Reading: 19
